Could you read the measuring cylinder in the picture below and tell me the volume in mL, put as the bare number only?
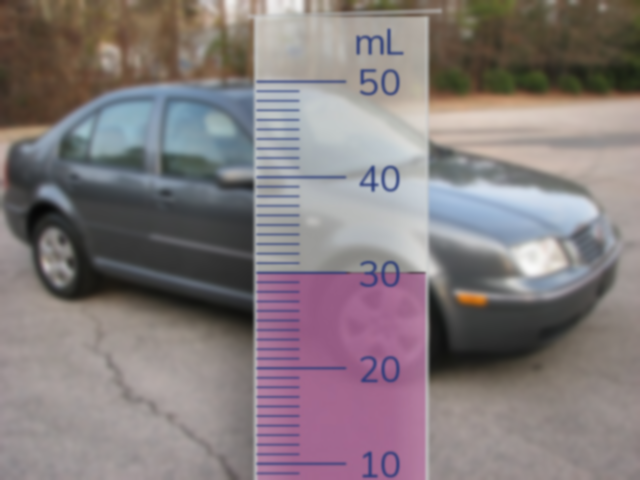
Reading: 30
